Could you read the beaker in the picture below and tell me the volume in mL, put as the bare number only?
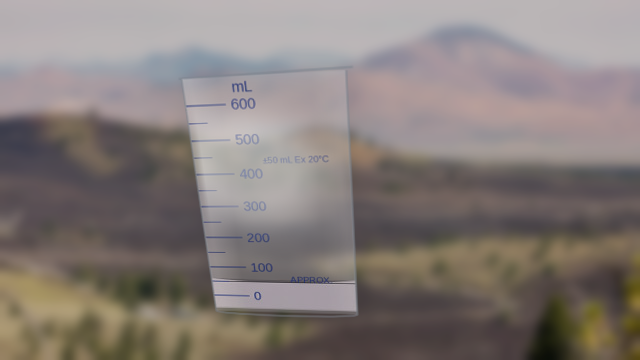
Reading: 50
